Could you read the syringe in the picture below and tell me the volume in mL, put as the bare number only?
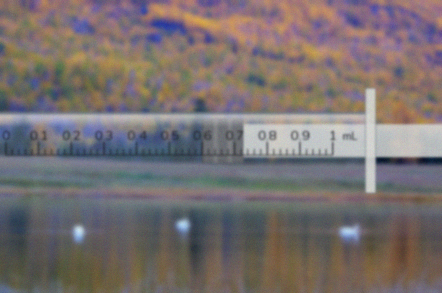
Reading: 0.6
